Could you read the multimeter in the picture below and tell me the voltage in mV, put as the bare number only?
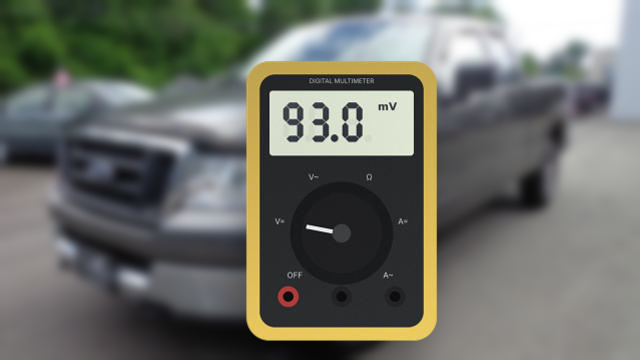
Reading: 93.0
